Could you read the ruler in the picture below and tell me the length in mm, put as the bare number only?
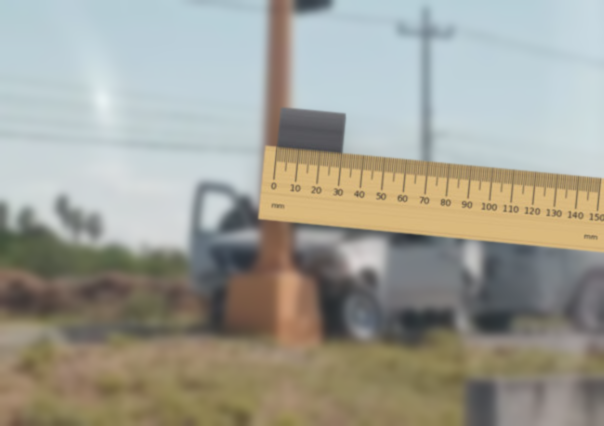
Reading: 30
